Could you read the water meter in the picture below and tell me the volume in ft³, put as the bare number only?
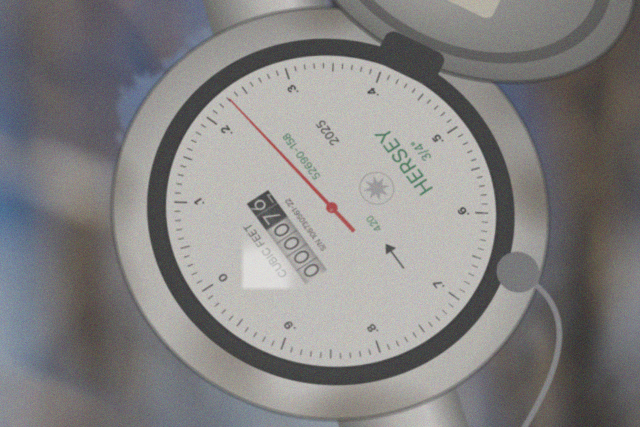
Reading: 76.23
